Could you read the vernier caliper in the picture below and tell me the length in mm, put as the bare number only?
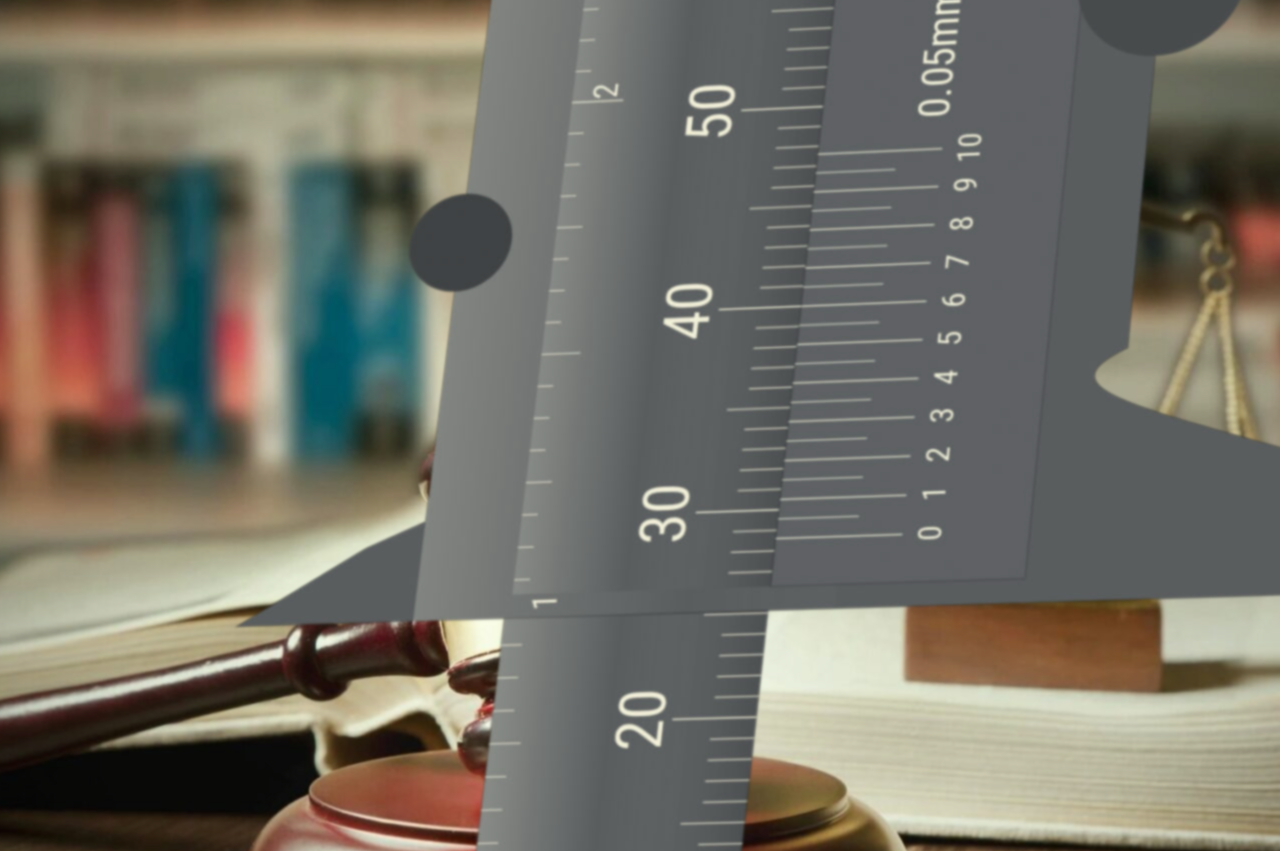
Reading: 28.6
